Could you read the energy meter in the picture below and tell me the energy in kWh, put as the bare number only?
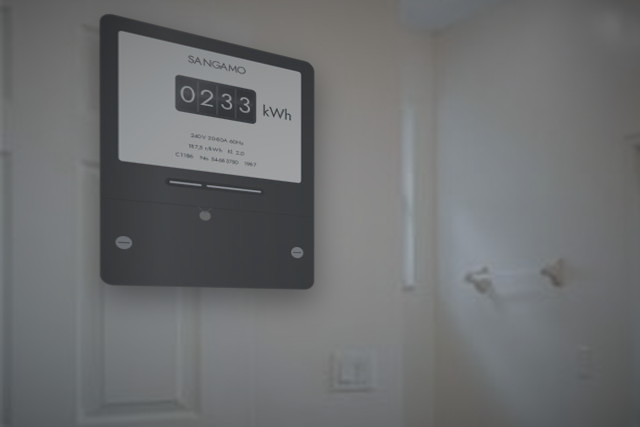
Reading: 233
